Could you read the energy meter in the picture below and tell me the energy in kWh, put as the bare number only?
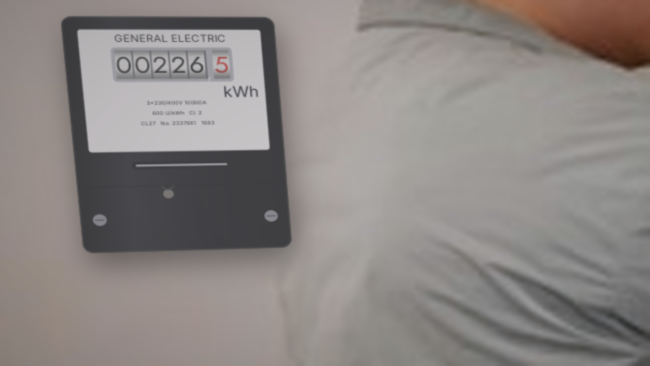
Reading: 226.5
